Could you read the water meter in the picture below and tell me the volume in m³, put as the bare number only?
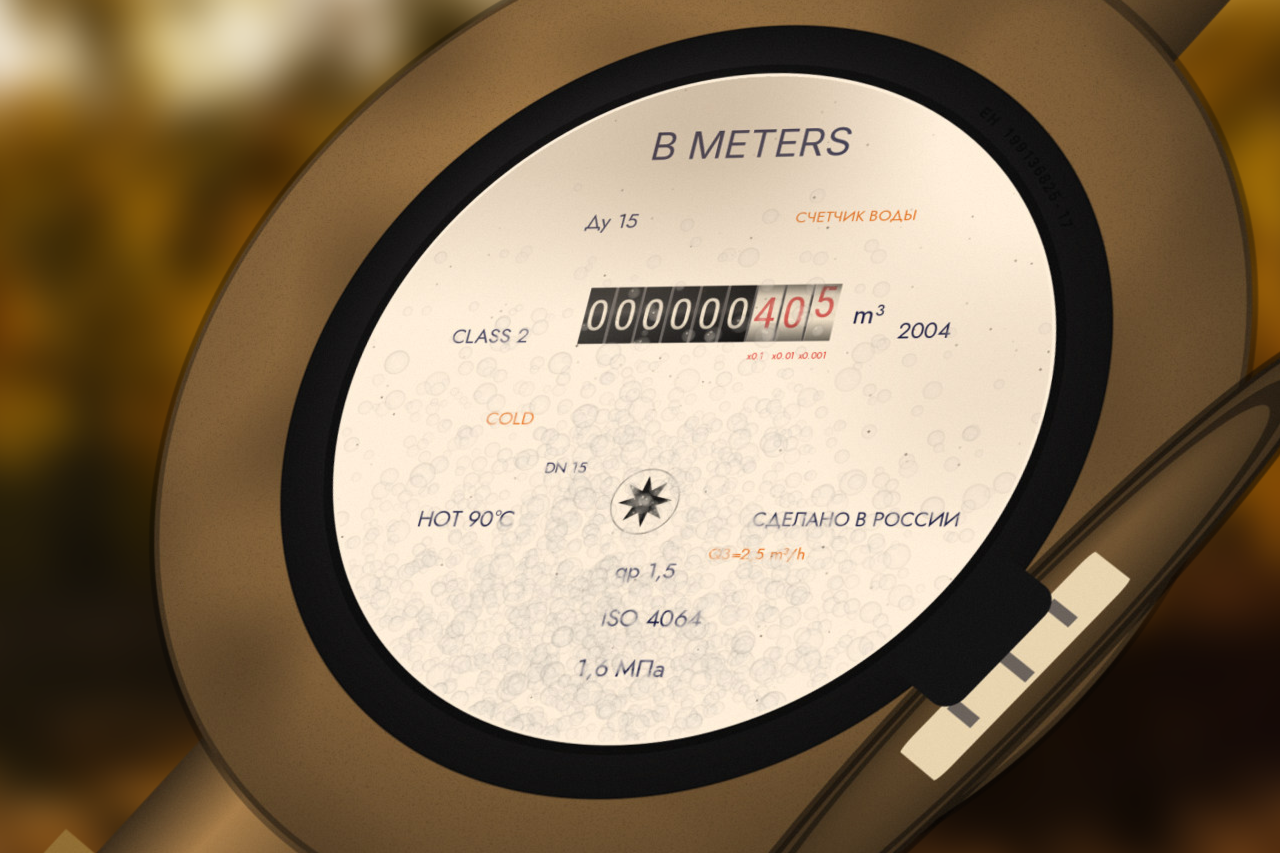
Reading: 0.405
